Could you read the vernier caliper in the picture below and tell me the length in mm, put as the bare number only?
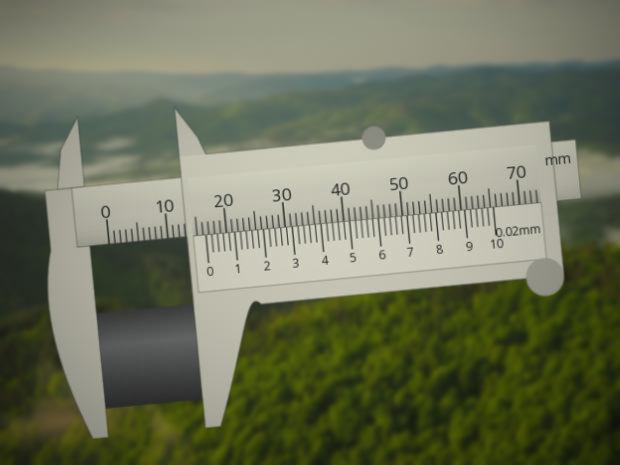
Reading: 16.5
